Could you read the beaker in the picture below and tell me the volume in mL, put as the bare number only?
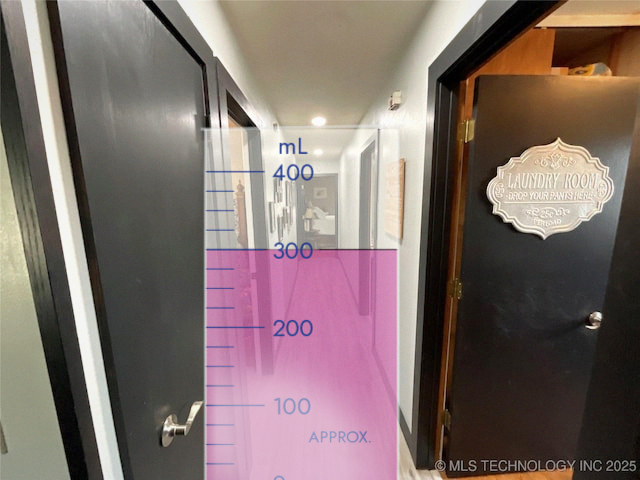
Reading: 300
